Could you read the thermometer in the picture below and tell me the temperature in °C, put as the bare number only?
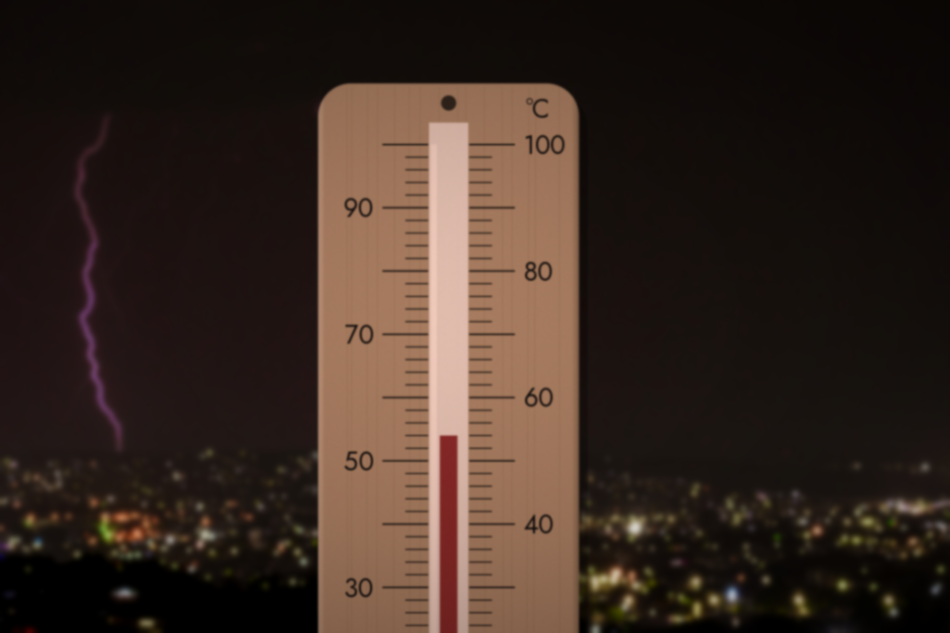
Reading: 54
